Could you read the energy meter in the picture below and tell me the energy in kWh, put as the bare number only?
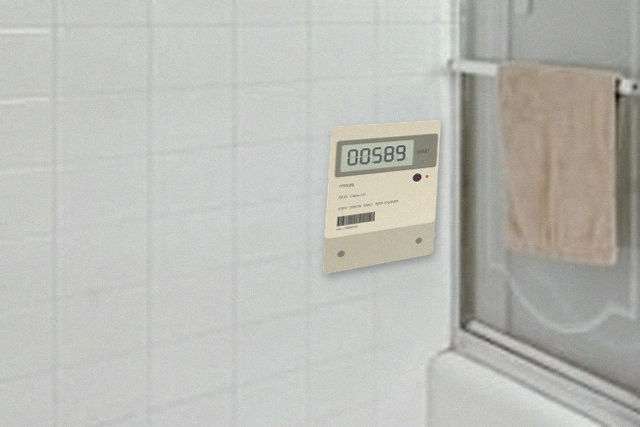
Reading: 589
